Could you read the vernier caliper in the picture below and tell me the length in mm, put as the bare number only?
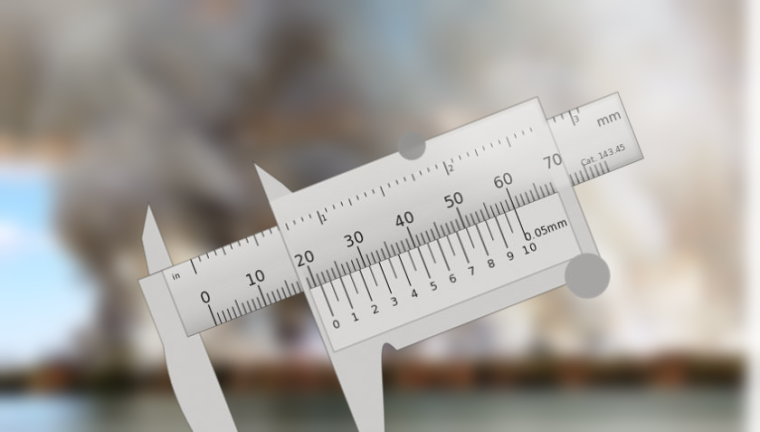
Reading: 21.0
